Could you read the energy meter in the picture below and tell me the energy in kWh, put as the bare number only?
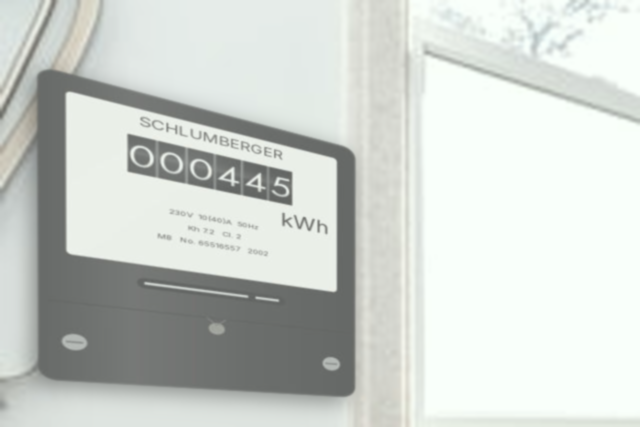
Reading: 445
